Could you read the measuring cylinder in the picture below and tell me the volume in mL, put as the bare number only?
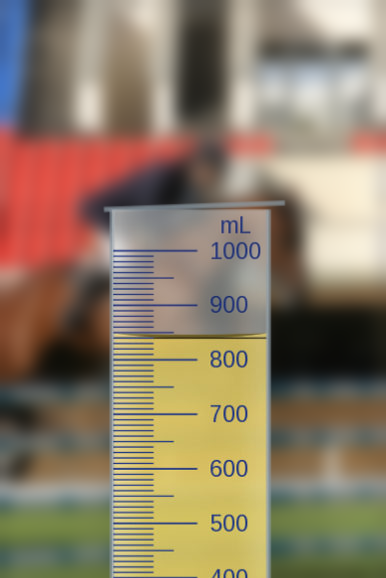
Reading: 840
